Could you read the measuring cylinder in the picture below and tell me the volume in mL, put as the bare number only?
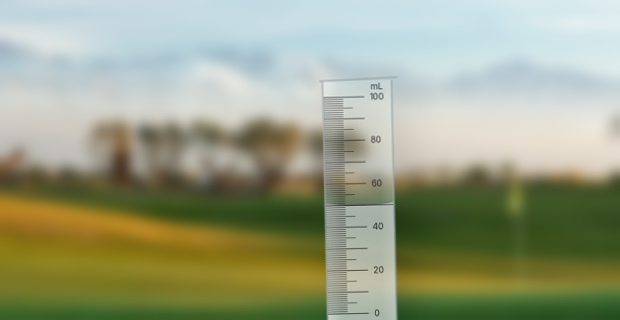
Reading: 50
